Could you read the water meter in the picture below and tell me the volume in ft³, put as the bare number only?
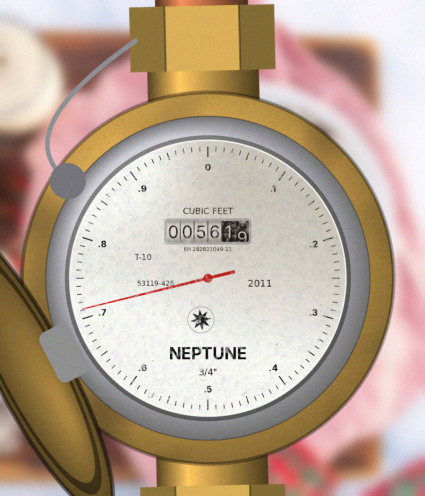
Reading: 5618.71
